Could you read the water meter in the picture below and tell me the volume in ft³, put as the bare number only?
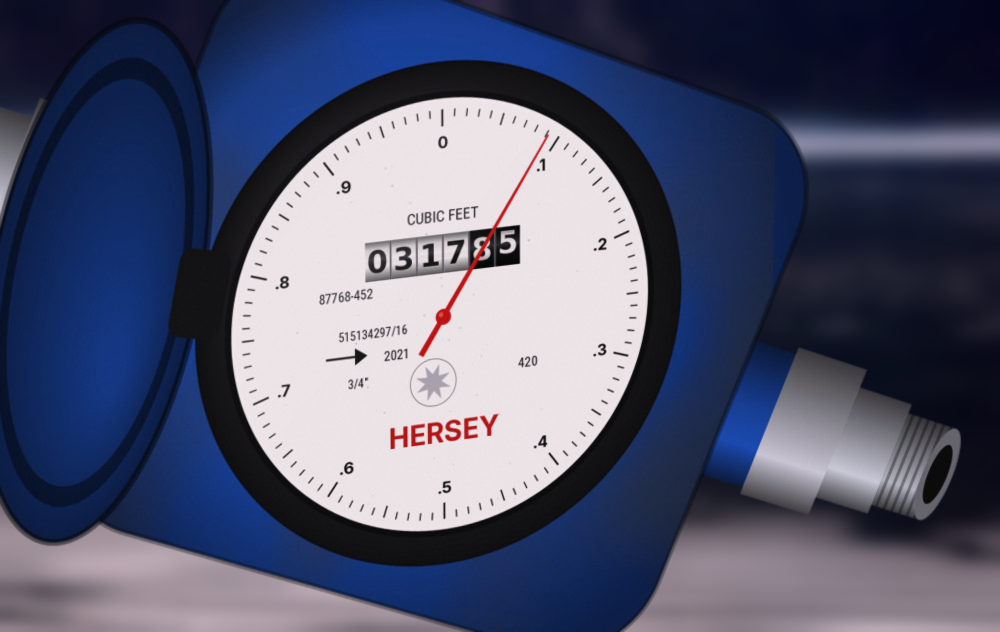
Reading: 31785.09
